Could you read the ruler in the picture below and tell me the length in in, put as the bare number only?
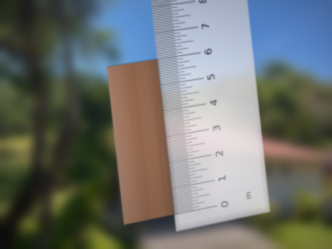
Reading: 6
